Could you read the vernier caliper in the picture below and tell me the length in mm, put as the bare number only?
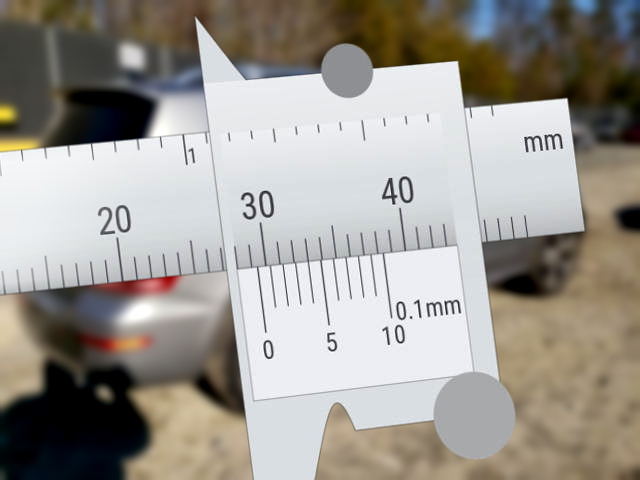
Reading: 29.4
